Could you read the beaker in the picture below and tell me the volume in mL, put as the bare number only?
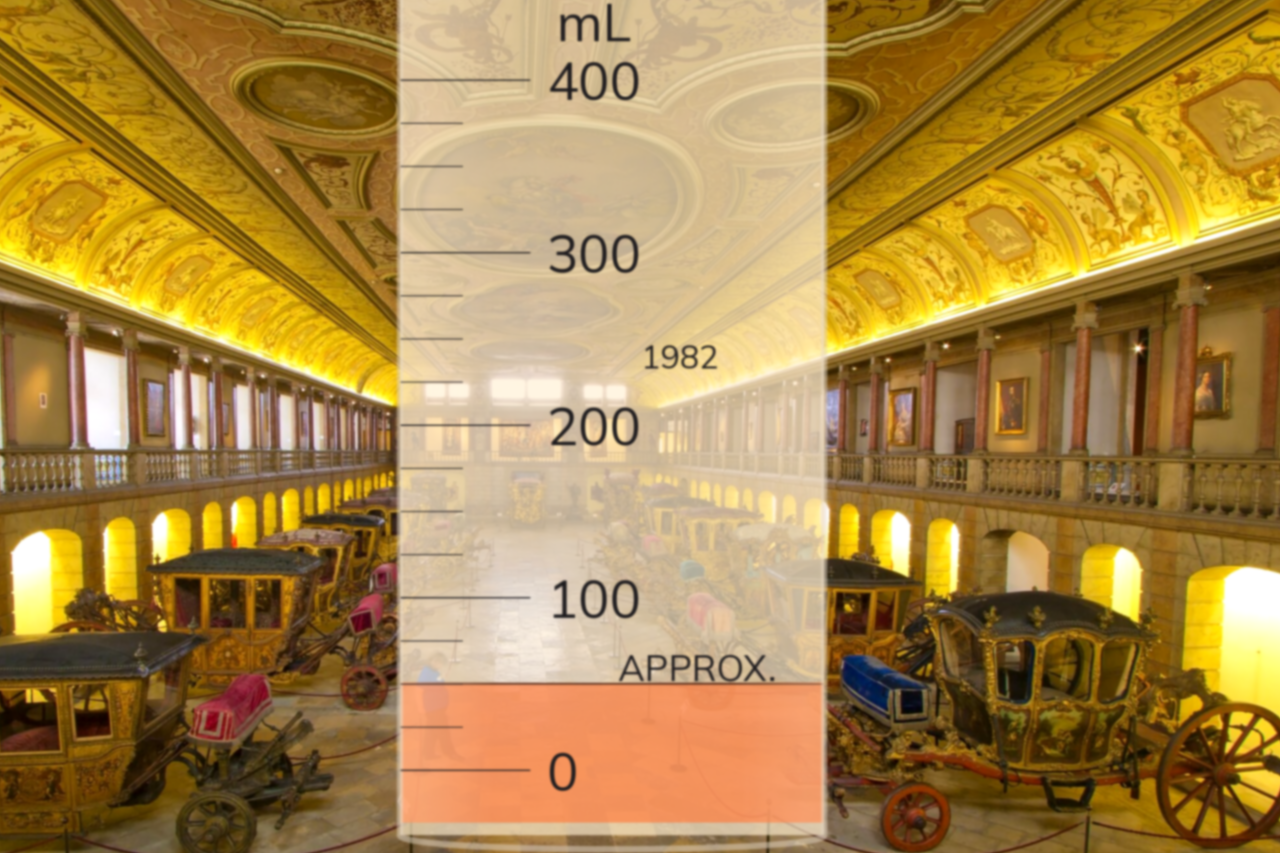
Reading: 50
